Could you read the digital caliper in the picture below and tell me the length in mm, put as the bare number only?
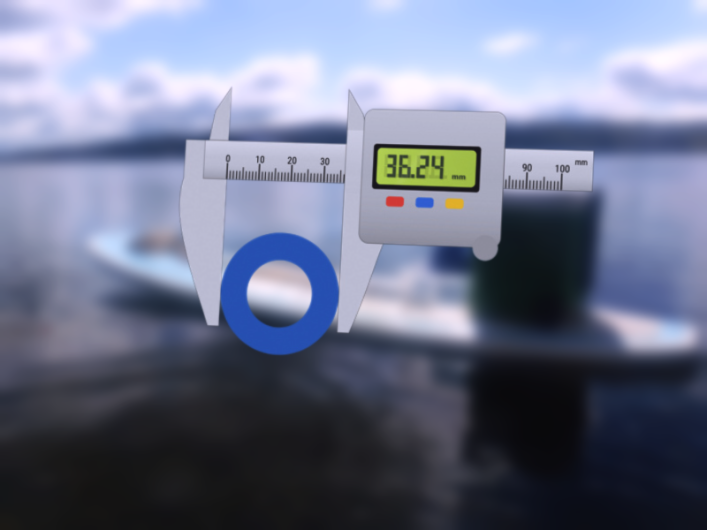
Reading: 36.24
